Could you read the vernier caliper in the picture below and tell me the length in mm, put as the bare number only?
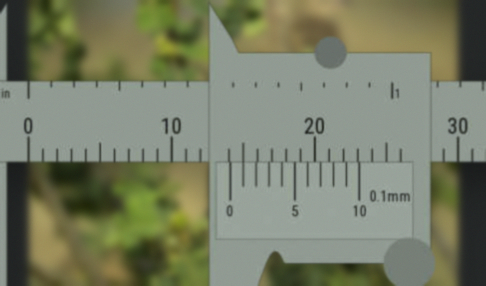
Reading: 14.1
